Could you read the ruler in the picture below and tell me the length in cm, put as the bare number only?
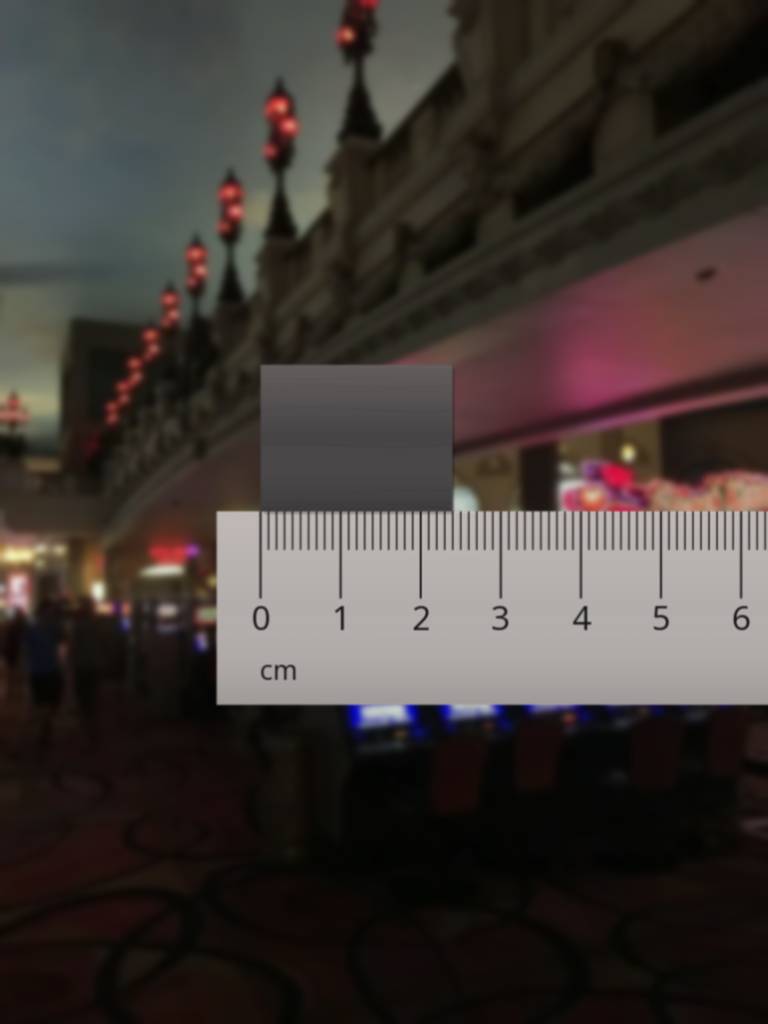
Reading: 2.4
